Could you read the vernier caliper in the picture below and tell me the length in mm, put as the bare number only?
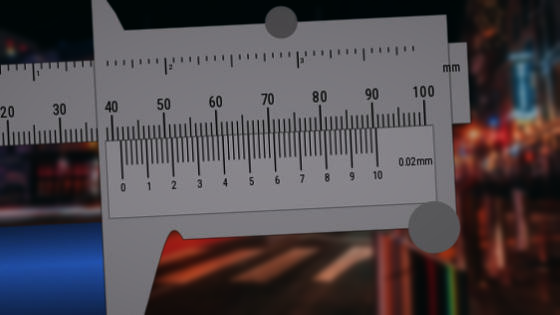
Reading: 41.5
